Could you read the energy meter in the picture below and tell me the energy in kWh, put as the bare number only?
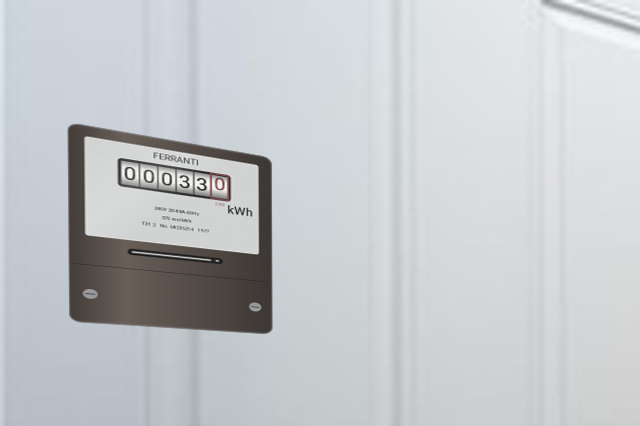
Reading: 33.0
